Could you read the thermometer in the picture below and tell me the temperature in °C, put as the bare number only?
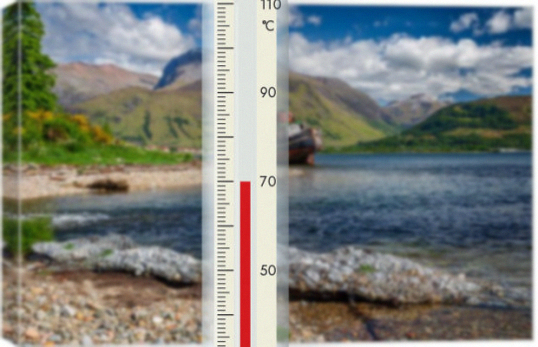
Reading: 70
